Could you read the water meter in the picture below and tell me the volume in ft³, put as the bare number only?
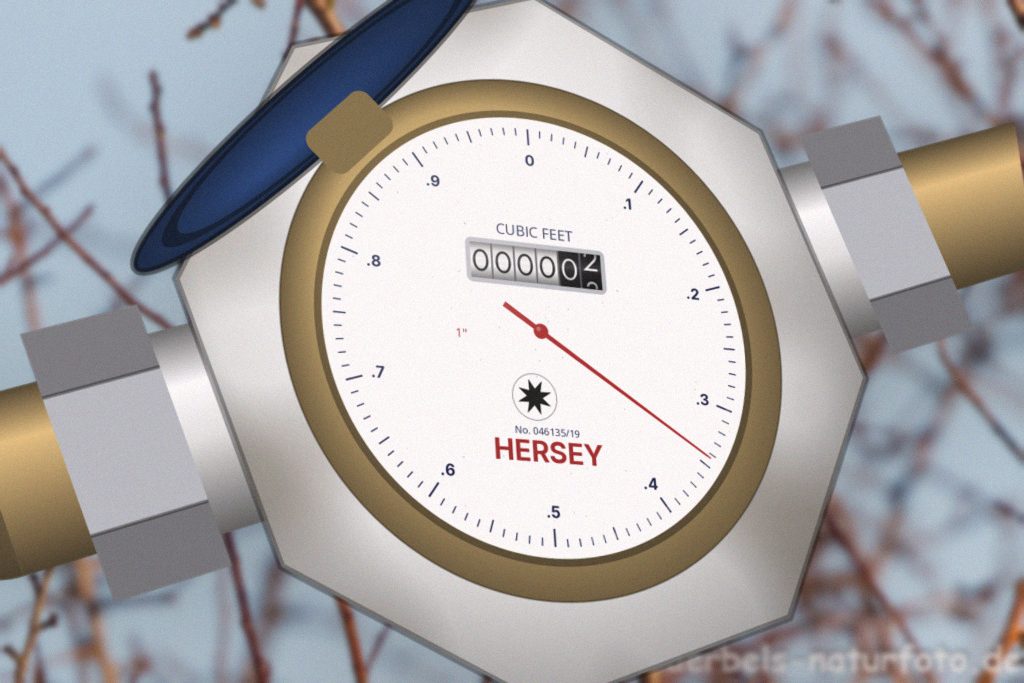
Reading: 2.34
